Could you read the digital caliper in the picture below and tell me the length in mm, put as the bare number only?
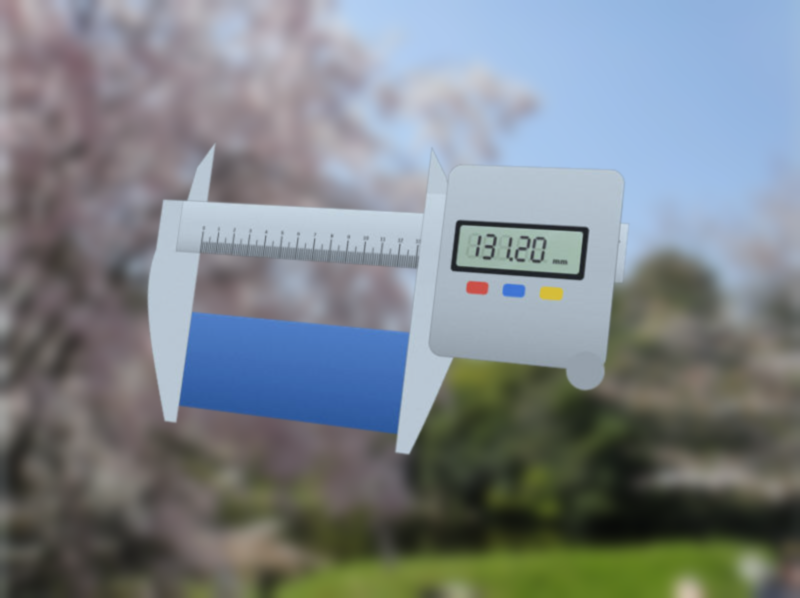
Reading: 131.20
